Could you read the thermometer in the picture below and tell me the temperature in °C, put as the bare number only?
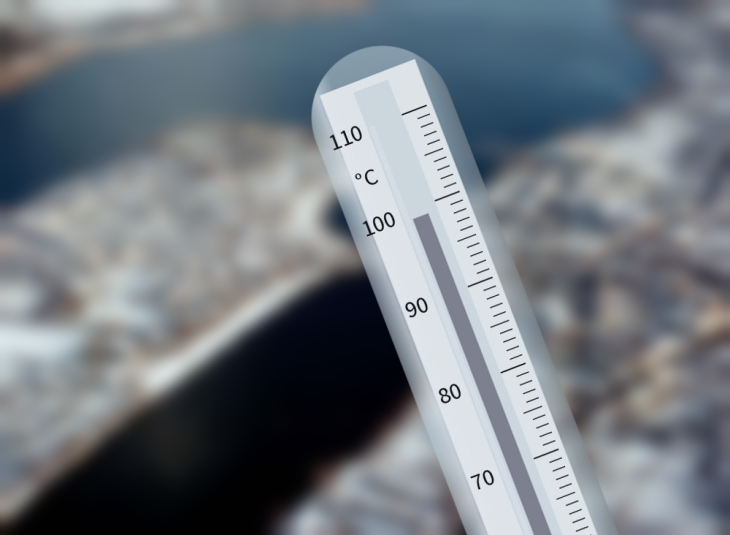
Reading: 99
